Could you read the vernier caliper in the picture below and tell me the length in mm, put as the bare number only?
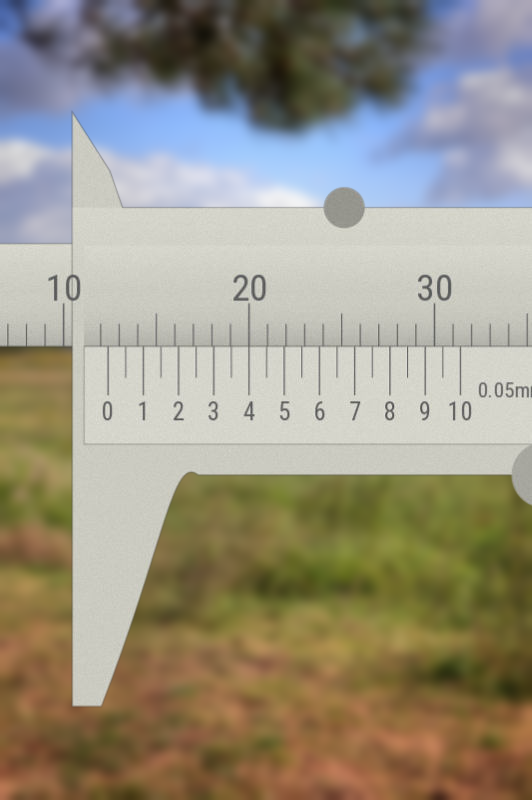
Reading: 12.4
